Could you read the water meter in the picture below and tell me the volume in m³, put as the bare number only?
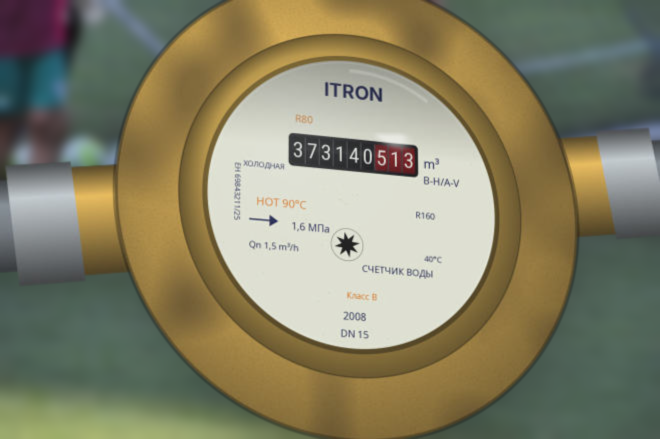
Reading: 373140.513
